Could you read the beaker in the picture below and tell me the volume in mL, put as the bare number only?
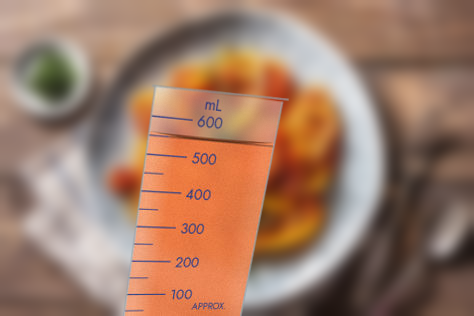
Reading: 550
